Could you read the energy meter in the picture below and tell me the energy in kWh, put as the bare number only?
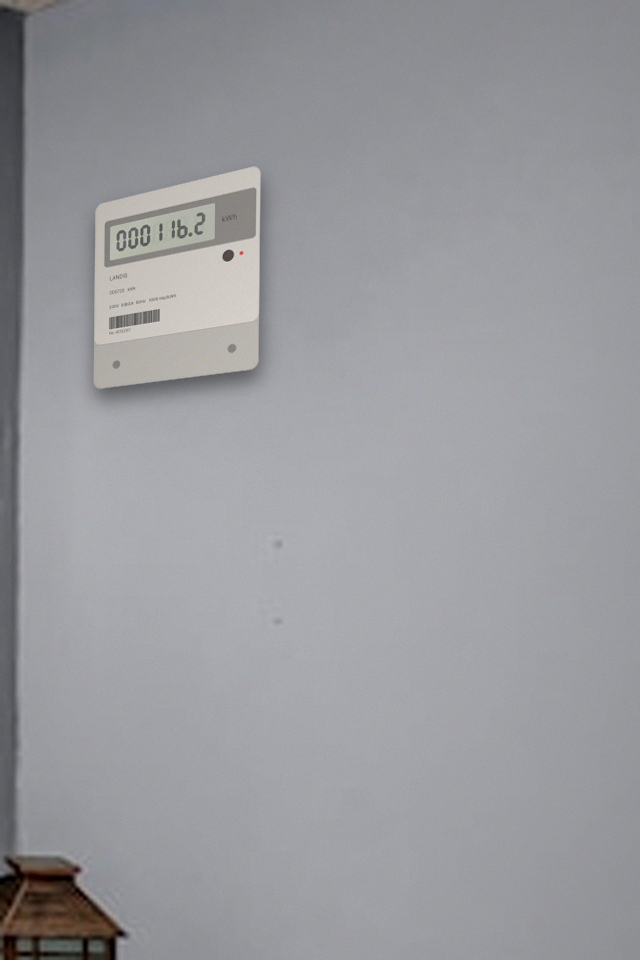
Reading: 116.2
